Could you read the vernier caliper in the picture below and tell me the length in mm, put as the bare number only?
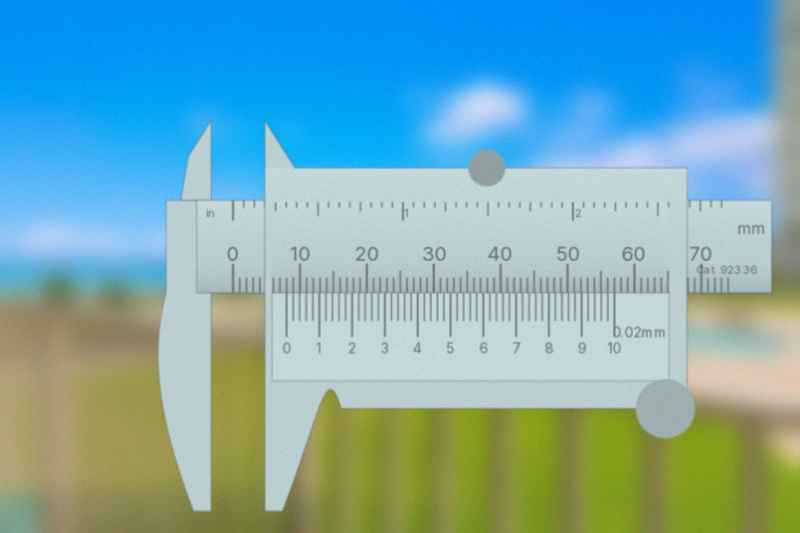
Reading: 8.0
